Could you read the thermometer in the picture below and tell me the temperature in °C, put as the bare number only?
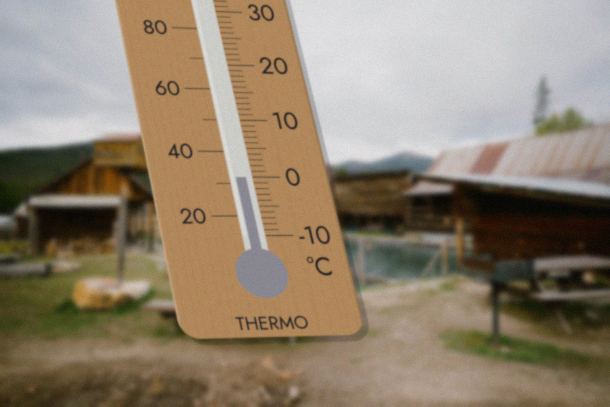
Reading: 0
